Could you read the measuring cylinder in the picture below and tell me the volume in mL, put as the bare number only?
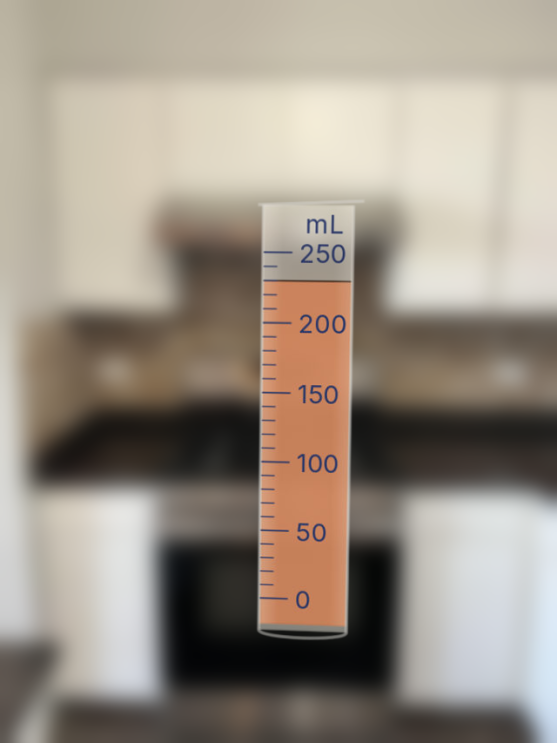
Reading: 230
